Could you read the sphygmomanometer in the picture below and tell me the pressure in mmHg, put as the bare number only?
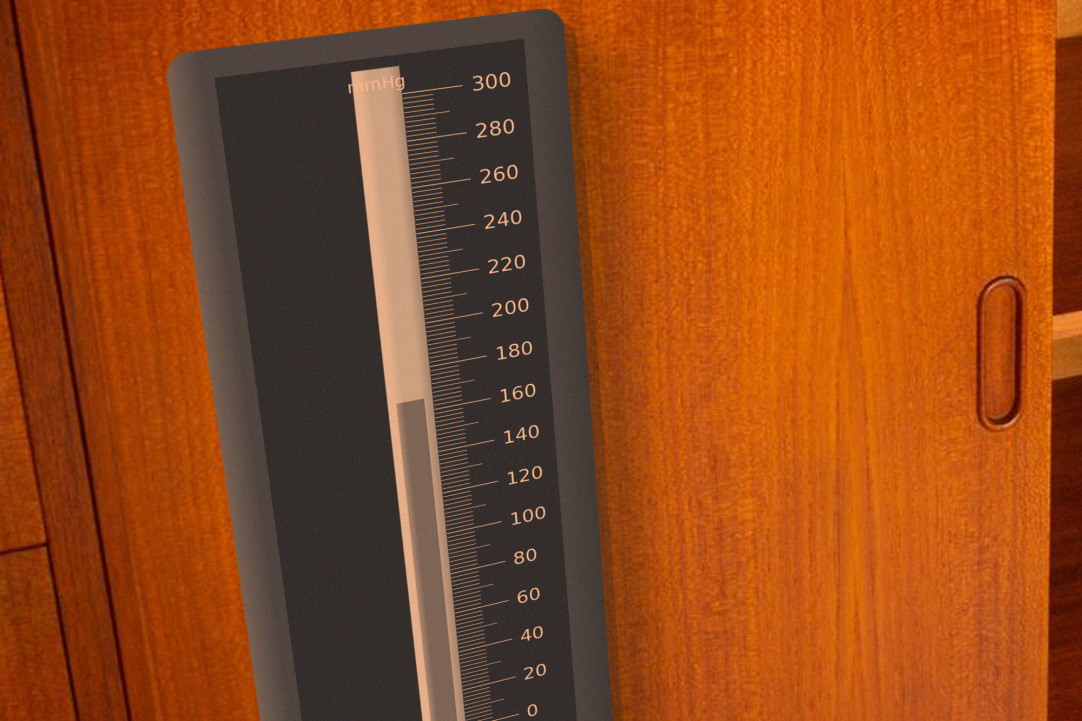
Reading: 166
